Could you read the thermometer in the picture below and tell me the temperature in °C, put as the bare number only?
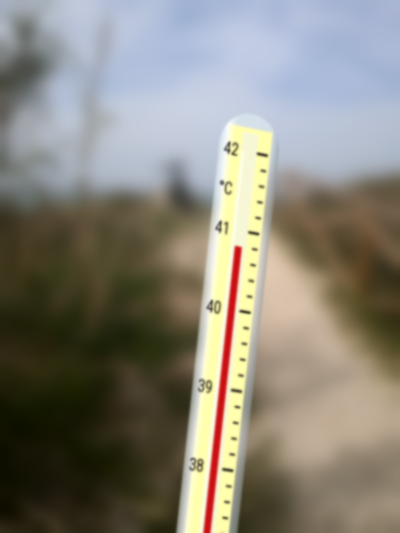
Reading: 40.8
